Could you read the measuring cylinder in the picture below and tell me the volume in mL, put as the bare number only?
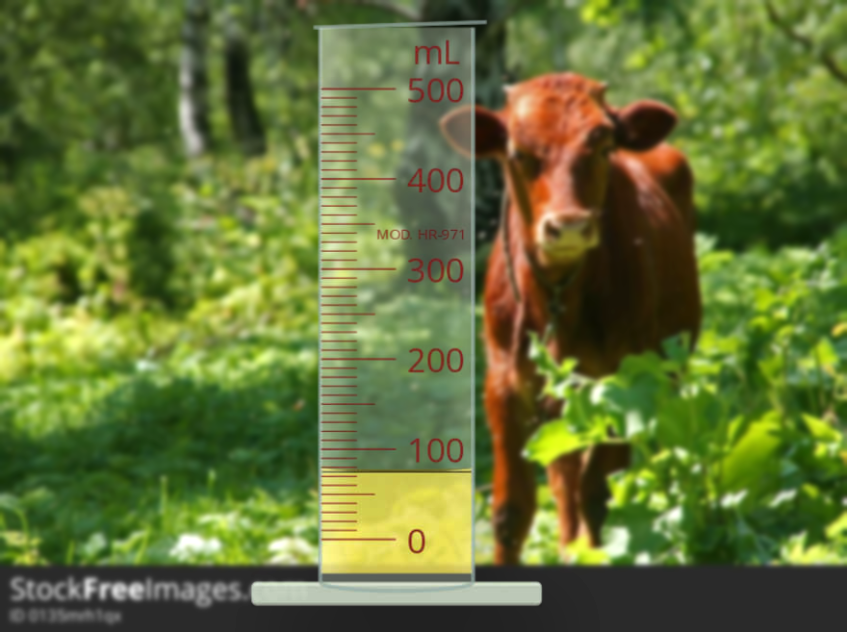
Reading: 75
